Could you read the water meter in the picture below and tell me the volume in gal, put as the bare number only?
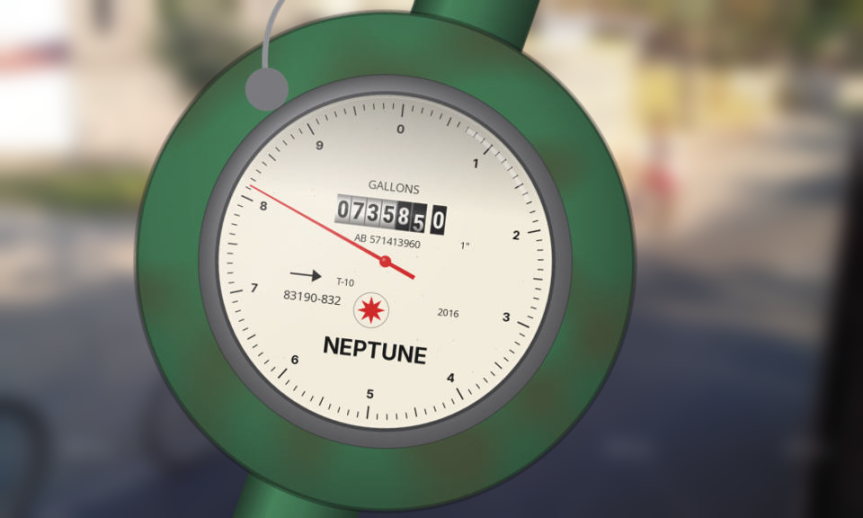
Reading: 735848.1
